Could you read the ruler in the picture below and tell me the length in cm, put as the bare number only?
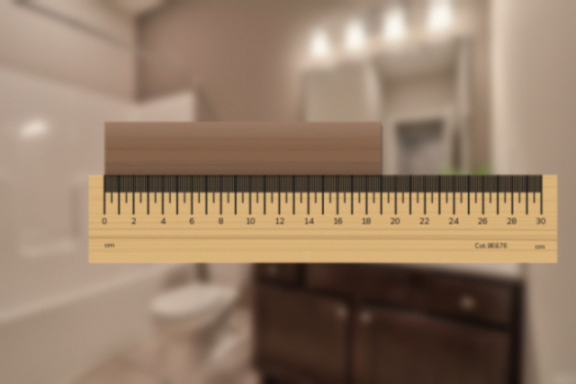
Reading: 19
